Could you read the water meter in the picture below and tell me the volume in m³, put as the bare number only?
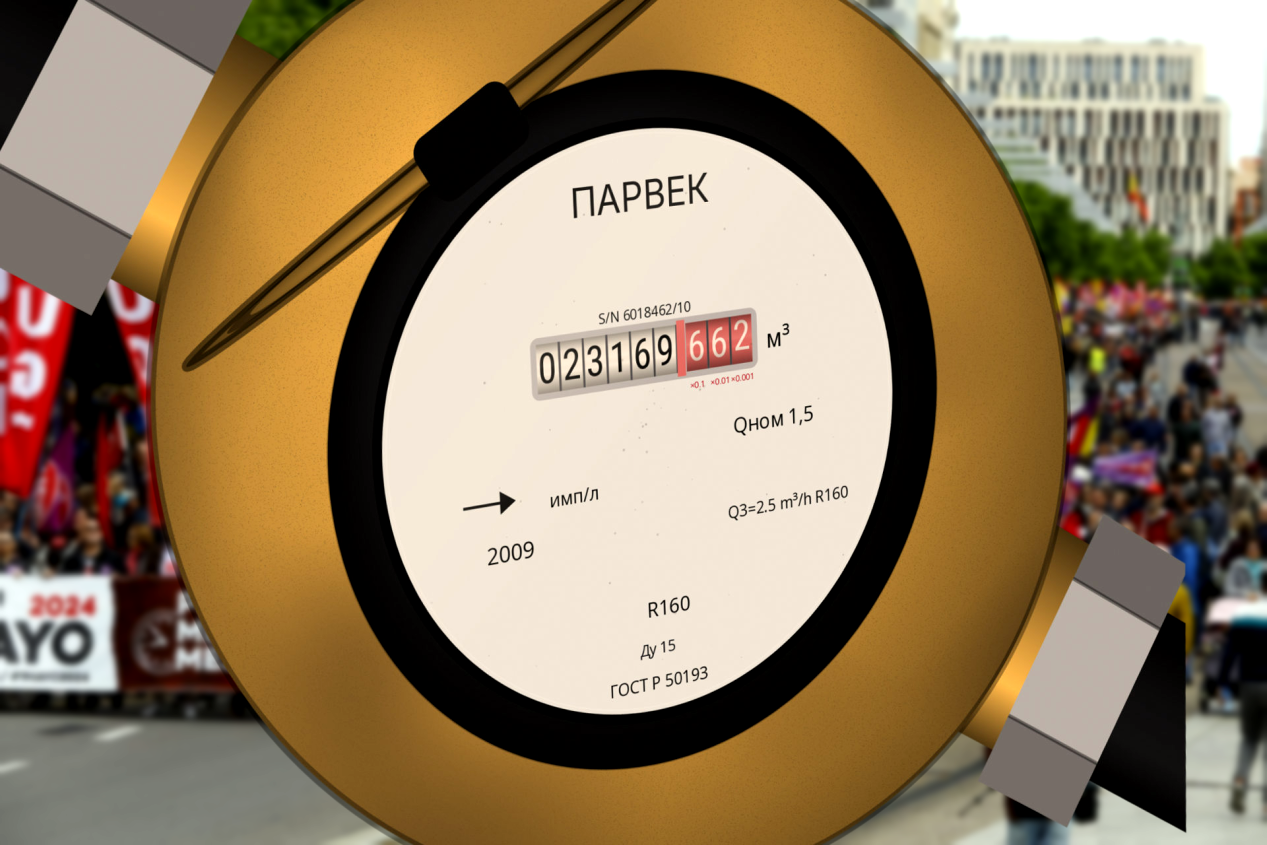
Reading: 23169.662
